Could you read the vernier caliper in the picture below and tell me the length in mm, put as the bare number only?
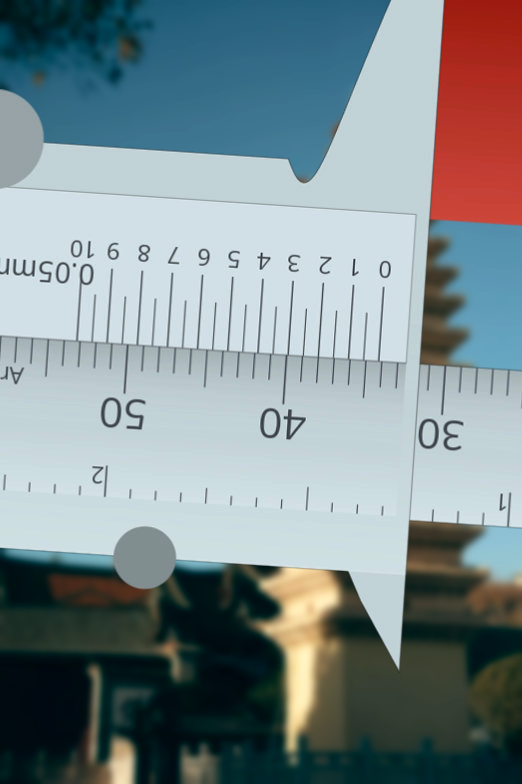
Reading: 34.2
